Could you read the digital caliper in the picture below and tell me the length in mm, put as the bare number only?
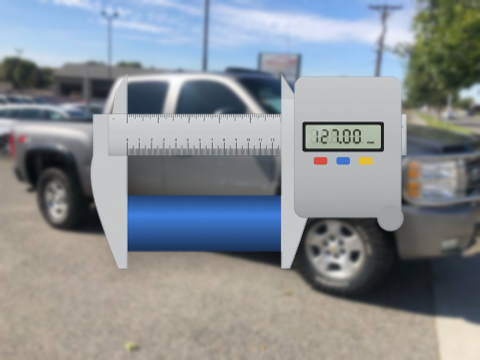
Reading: 127.00
